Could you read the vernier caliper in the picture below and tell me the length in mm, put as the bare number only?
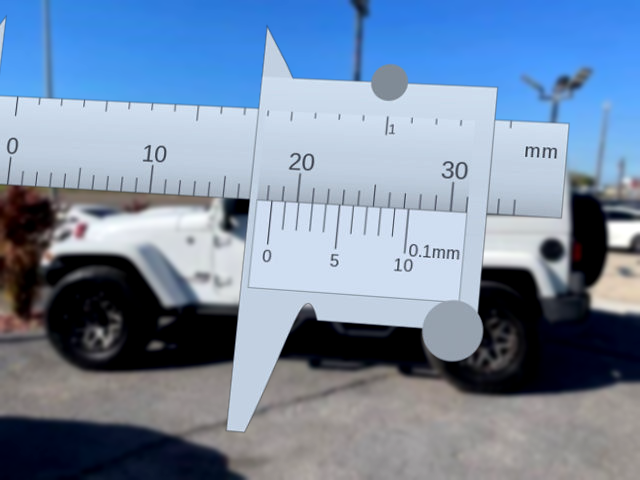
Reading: 18.3
